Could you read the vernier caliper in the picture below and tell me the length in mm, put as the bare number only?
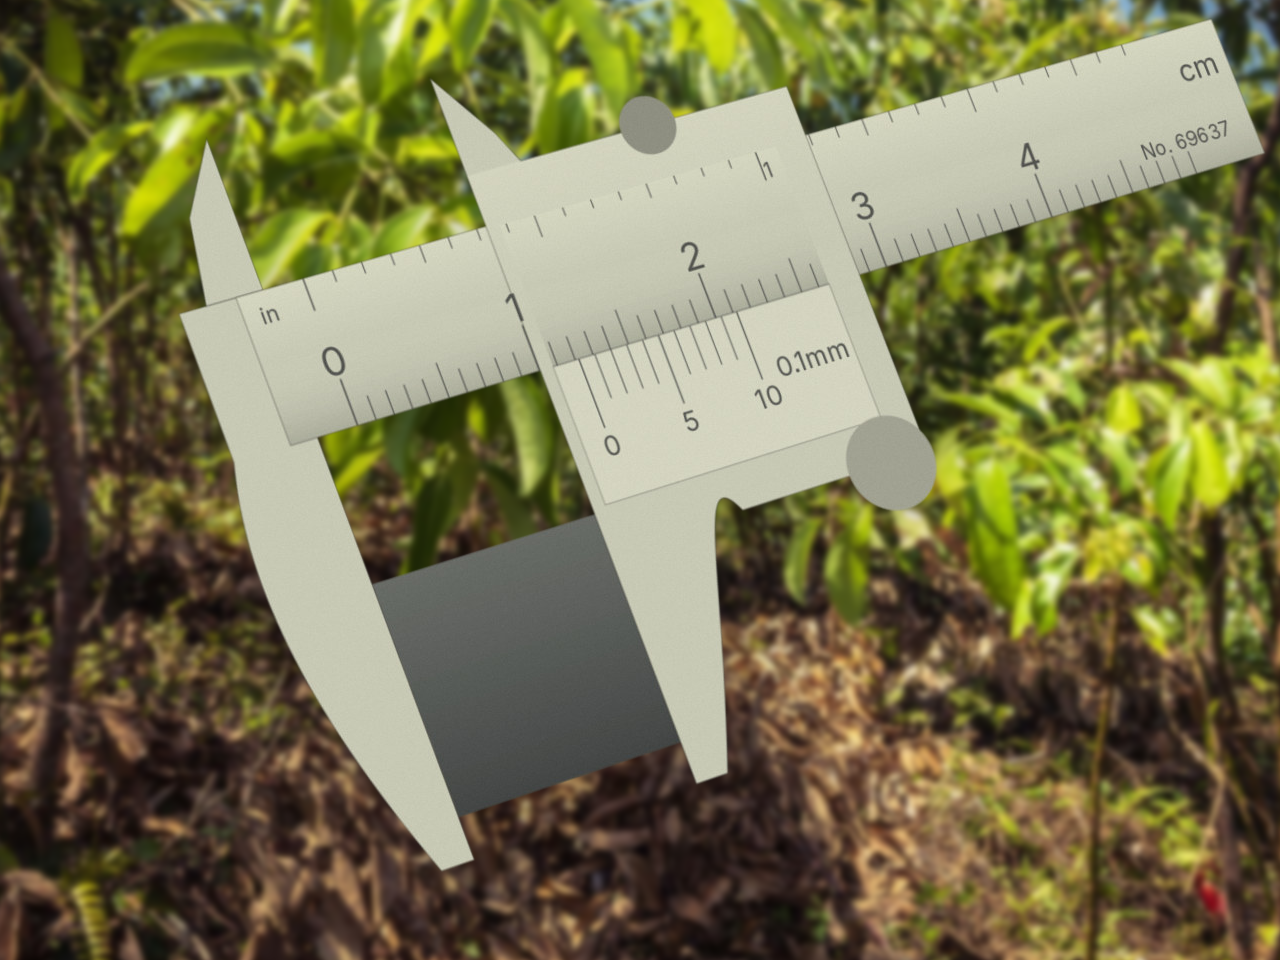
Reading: 12.2
